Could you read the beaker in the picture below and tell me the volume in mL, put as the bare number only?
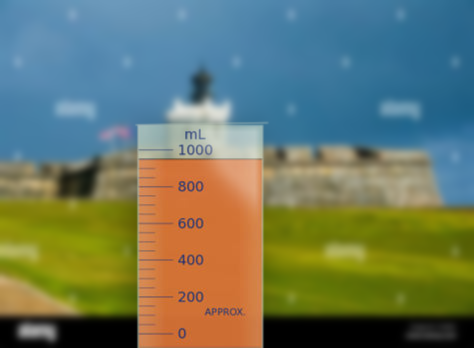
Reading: 950
